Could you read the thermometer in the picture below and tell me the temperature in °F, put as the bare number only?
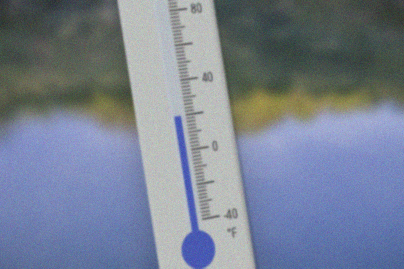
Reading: 20
